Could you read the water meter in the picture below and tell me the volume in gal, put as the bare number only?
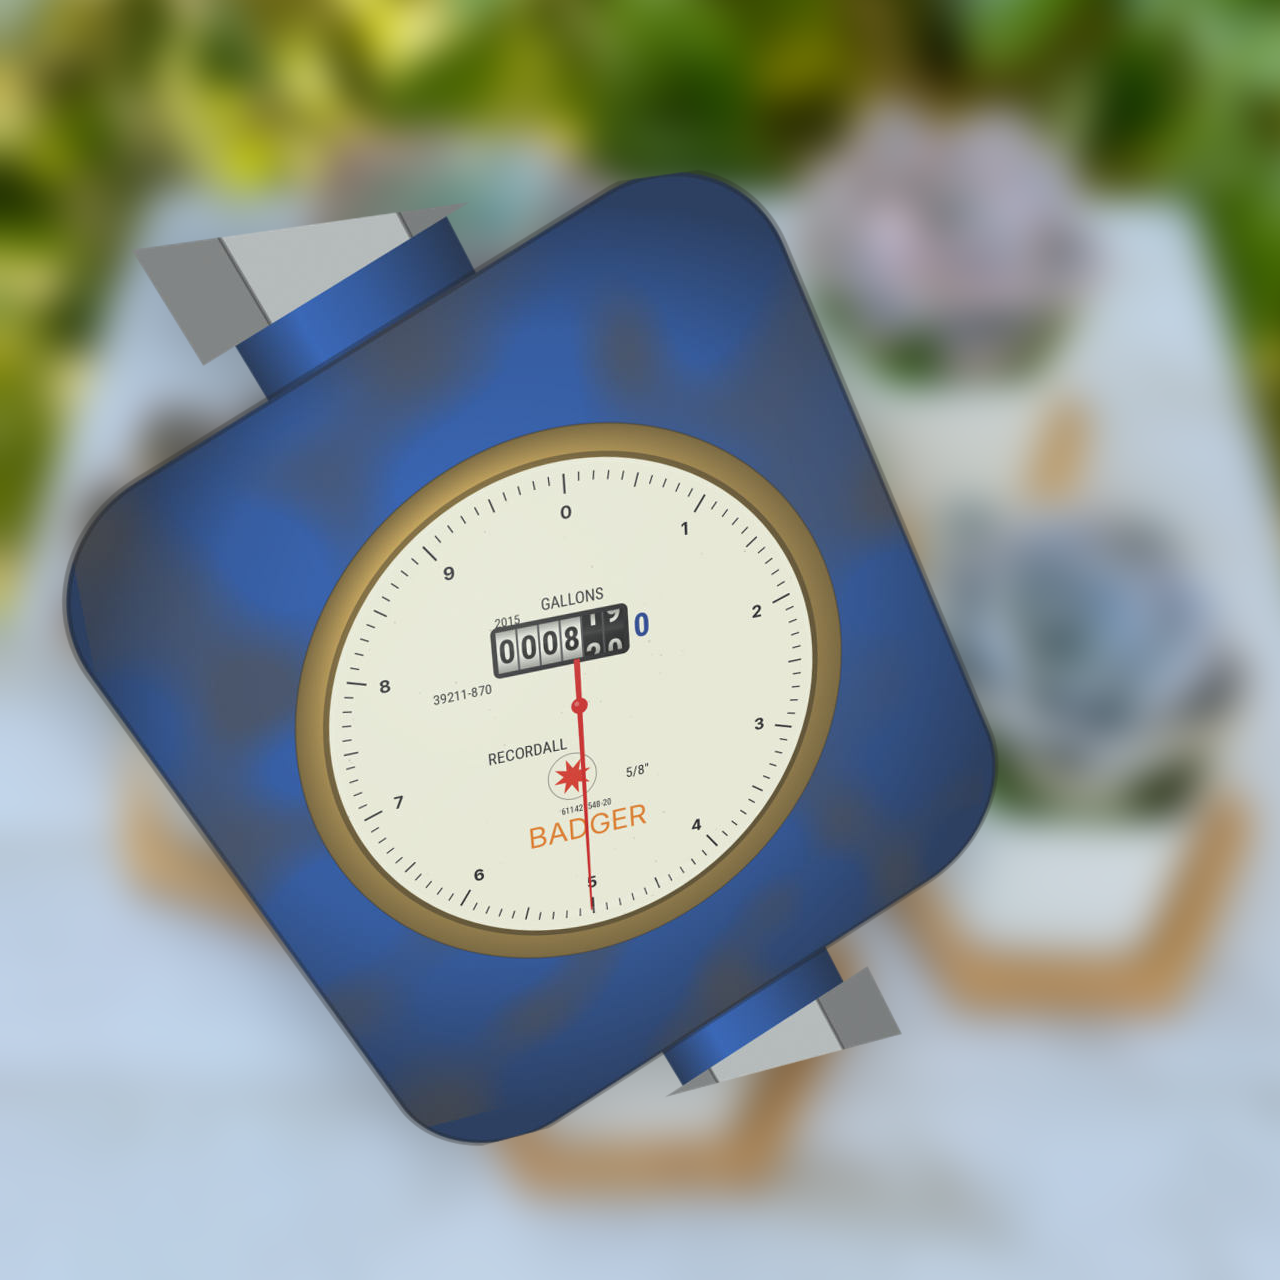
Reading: 8195.0
